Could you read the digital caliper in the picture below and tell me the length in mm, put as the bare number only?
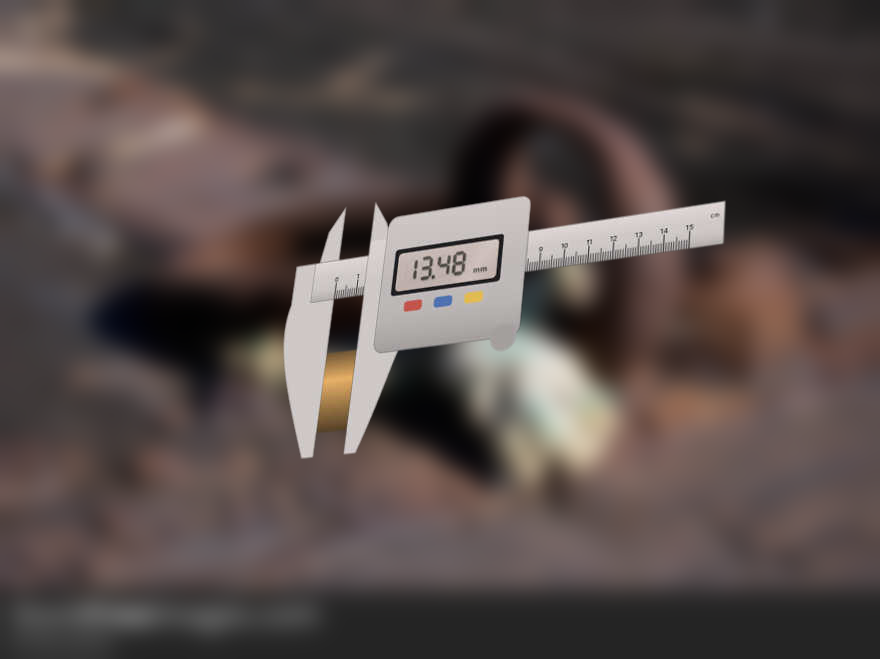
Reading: 13.48
